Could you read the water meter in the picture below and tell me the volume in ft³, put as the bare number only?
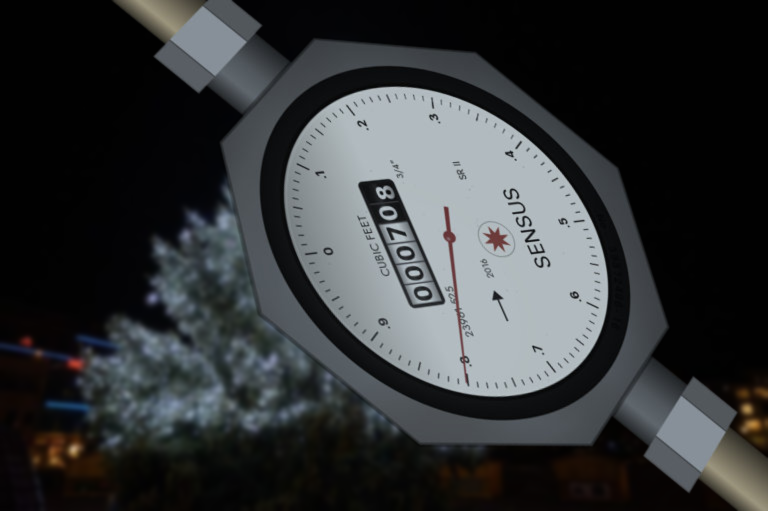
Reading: 707.80
